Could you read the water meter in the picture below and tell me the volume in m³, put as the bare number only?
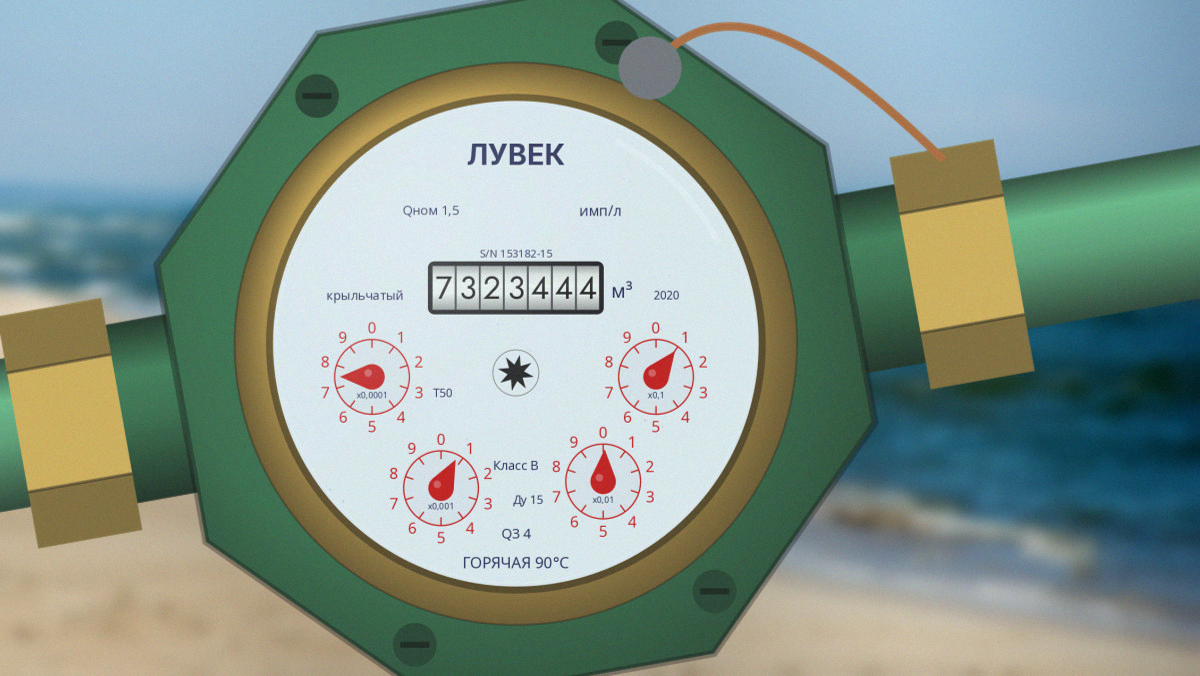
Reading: 7323444.1007
